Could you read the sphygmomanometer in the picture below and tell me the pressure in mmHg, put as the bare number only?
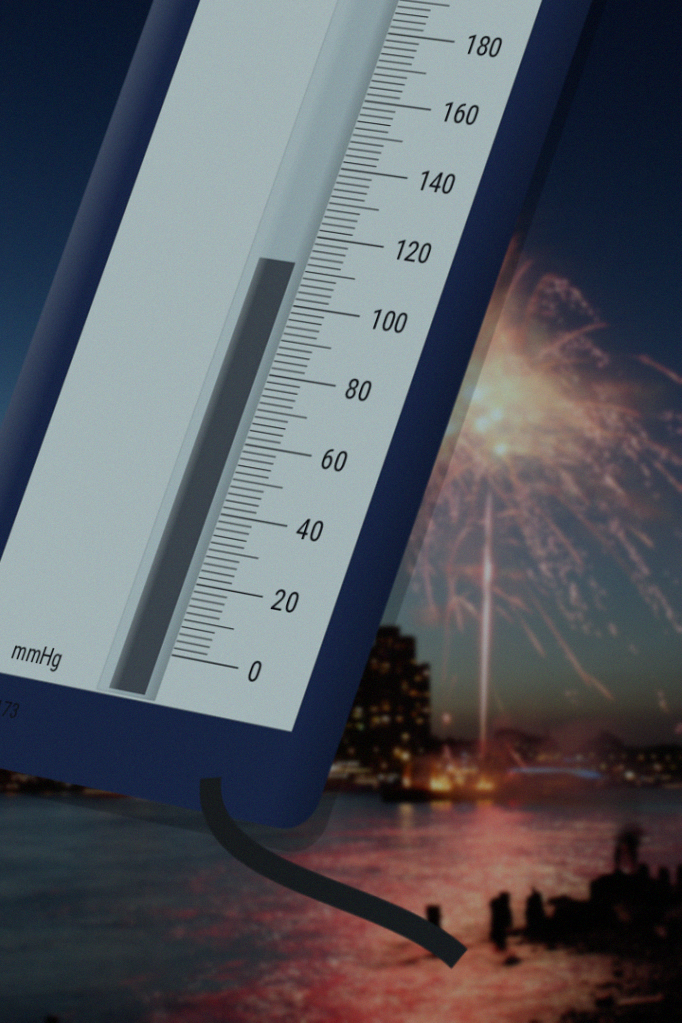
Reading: 112
